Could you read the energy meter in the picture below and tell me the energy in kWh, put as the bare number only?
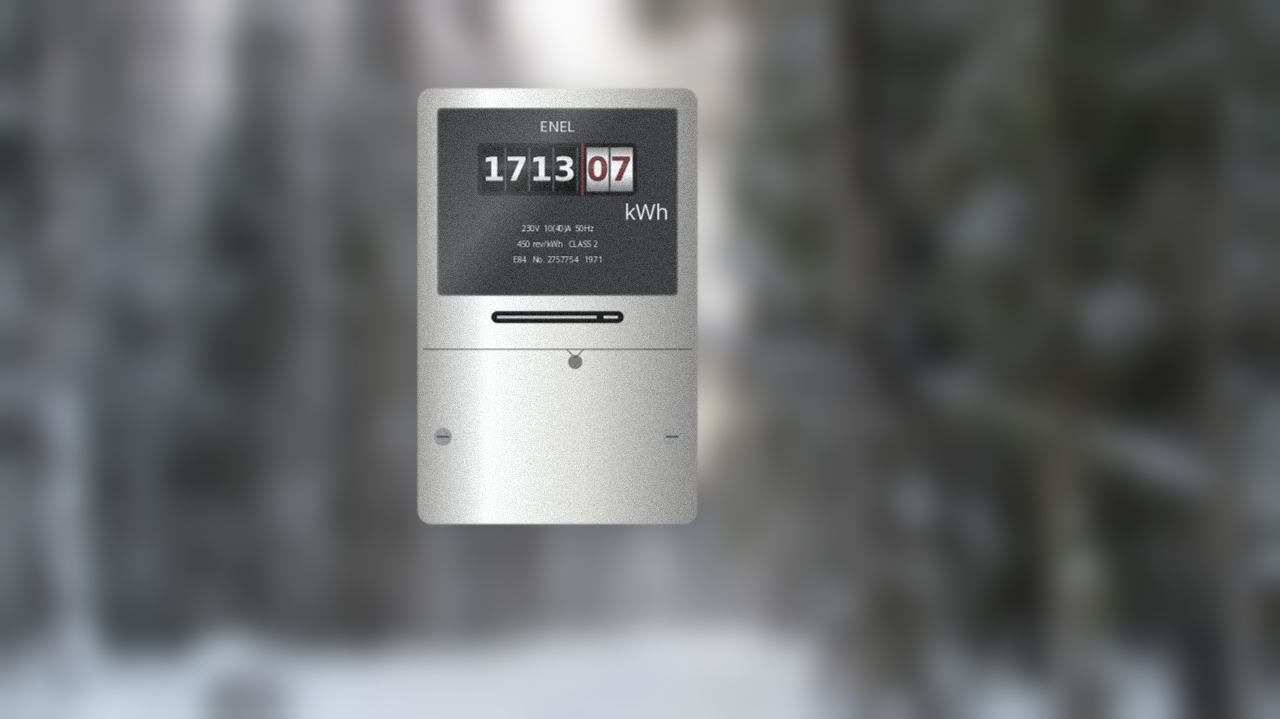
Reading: 1713.07
